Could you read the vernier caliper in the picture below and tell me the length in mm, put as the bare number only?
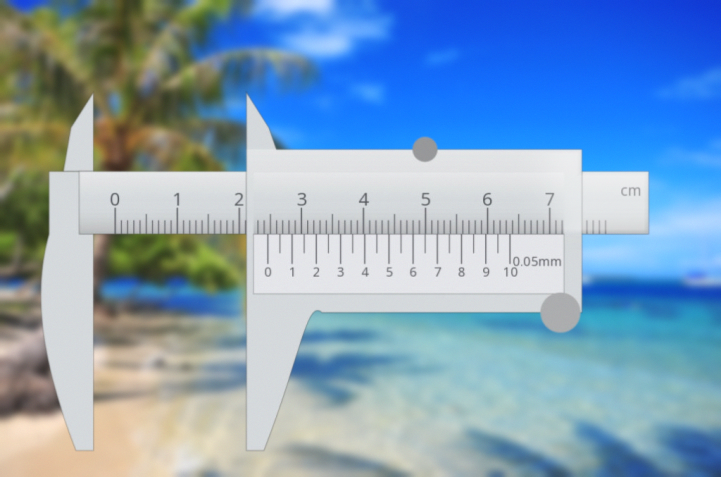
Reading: 24.6
